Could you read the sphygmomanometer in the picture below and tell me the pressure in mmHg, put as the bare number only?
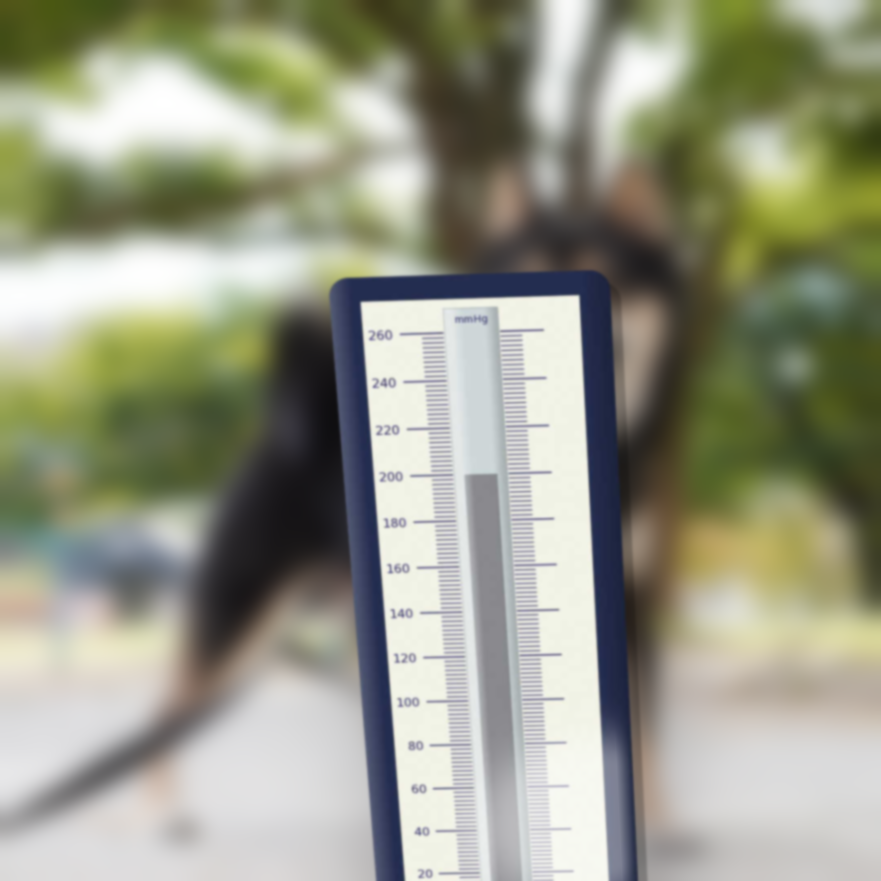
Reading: 200
